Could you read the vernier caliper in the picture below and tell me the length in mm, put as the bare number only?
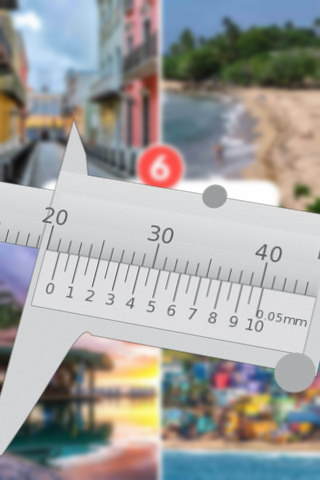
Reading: 21.2
